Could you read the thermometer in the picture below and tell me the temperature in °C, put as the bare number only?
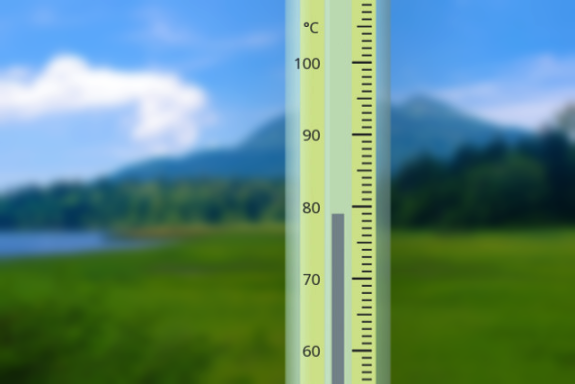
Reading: 79
